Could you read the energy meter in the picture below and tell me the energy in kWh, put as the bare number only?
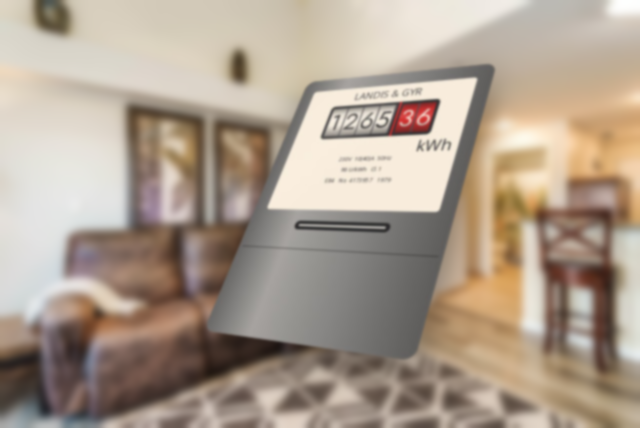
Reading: 1265.36
